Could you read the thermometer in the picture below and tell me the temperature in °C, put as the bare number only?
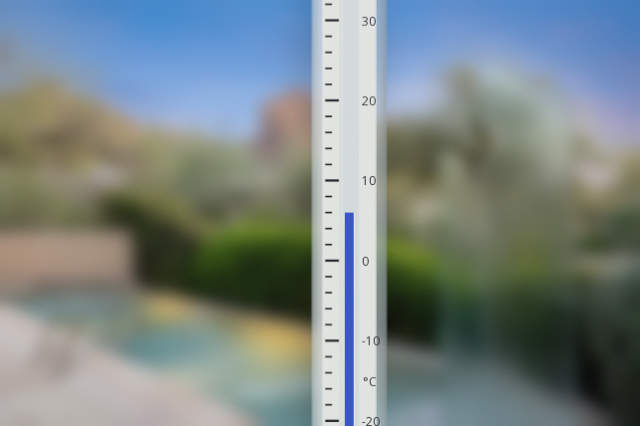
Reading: 6
